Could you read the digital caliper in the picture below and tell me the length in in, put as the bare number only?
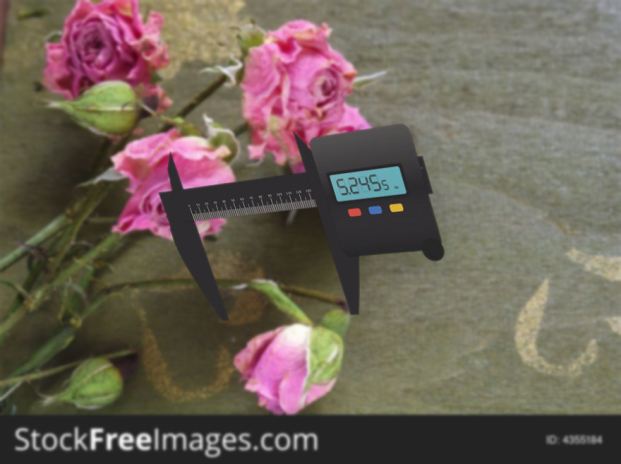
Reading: 5.2455
